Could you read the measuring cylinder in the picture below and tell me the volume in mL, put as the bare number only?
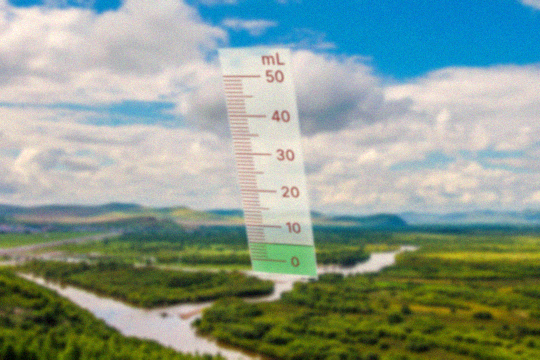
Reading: 5
